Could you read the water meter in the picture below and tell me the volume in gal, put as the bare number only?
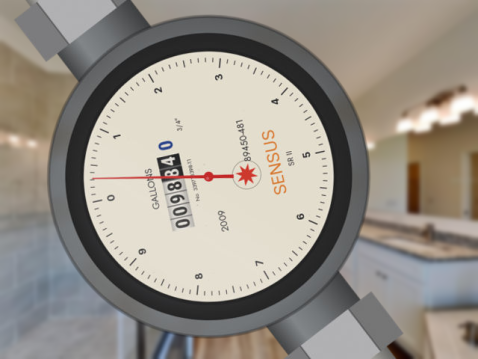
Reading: 98840.3
